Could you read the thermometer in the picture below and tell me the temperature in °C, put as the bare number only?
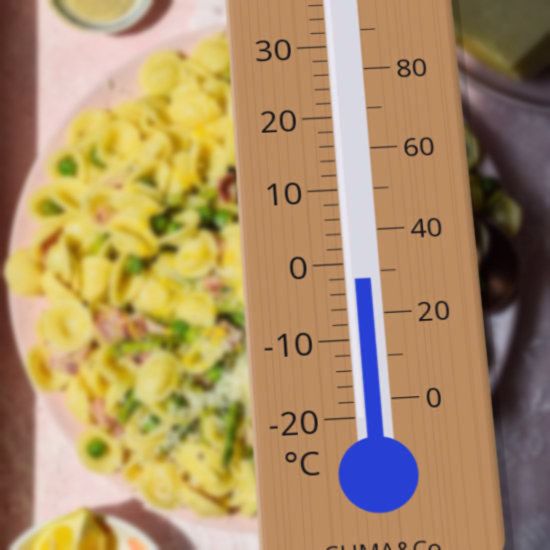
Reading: -2
